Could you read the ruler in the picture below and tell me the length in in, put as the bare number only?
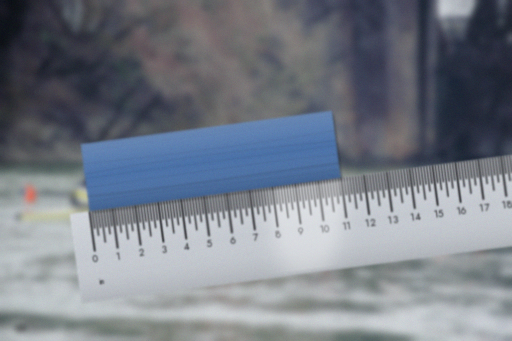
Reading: 11
